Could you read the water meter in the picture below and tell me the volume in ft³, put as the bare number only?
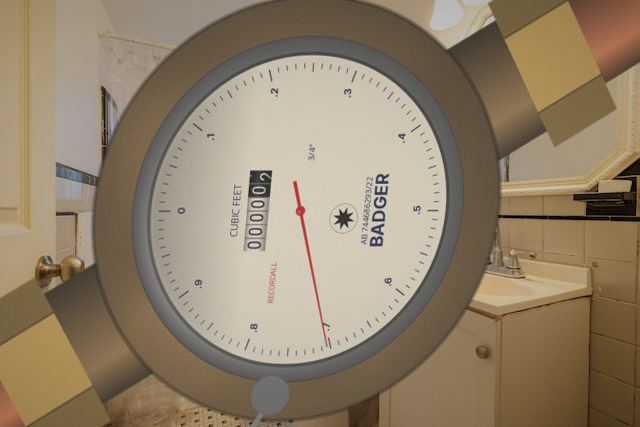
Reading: 1.70
